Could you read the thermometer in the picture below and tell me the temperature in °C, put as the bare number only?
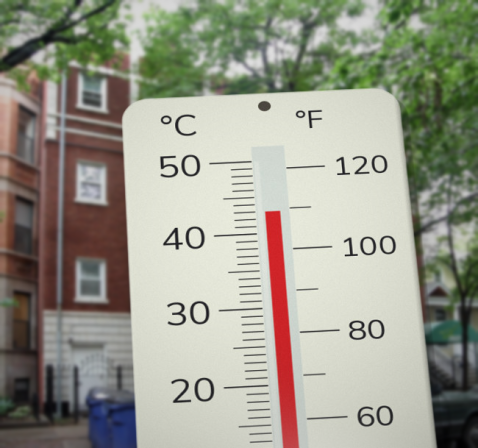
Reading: 43
